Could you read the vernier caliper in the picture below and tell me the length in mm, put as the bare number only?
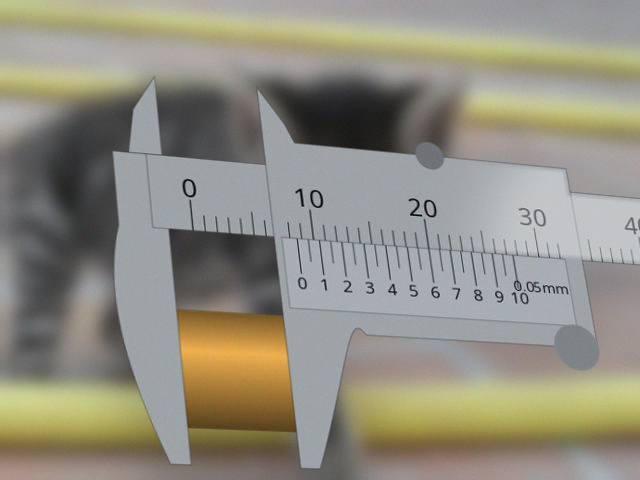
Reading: 8.6
